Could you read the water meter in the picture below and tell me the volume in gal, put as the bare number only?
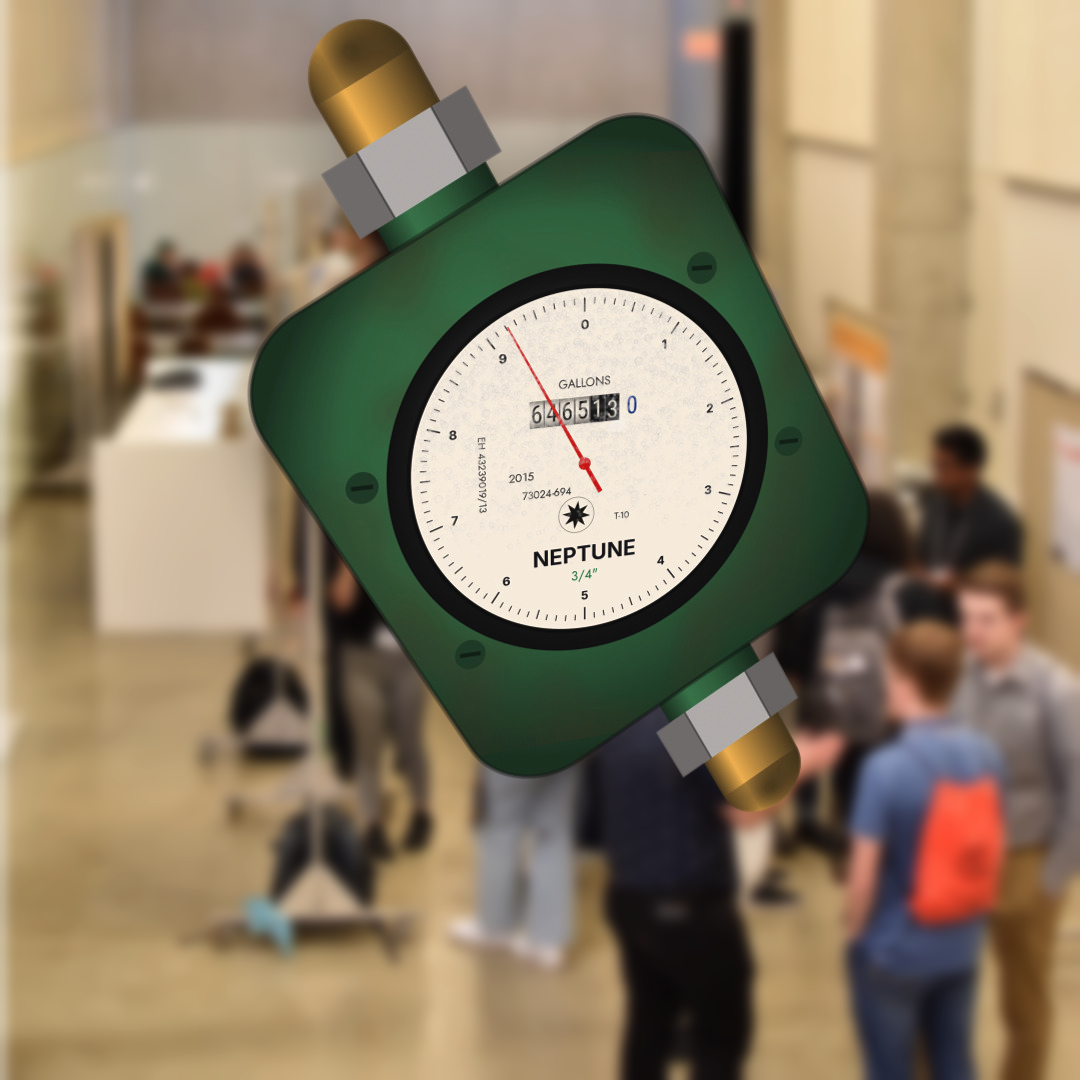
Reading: 6465129.2
